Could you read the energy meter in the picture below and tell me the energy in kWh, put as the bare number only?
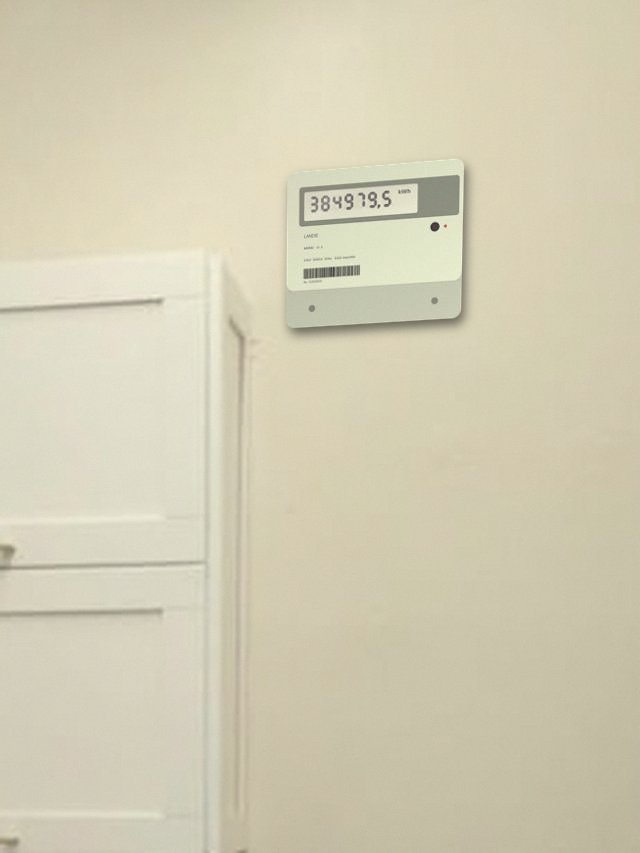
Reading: 384979.5
